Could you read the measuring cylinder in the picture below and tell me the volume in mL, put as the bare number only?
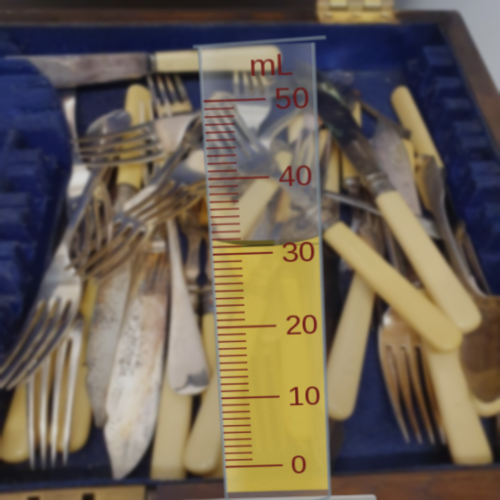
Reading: 31
